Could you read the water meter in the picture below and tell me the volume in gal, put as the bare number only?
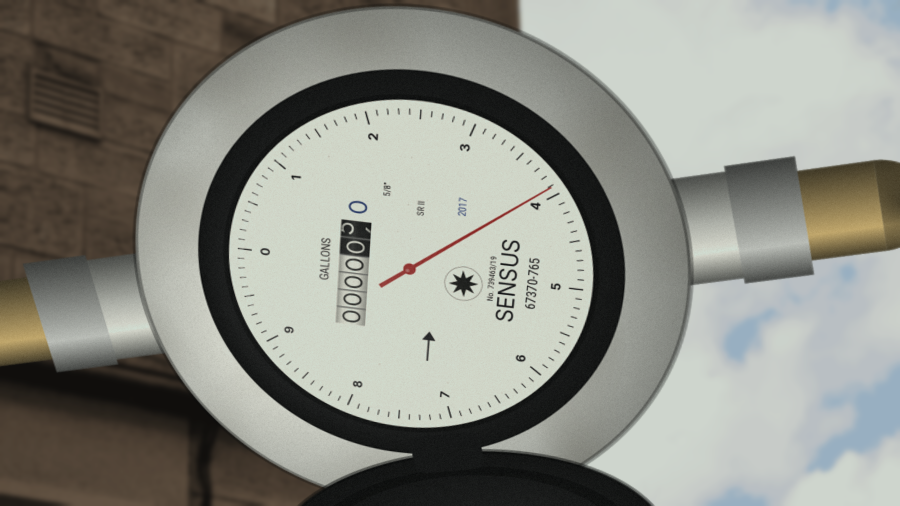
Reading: 53.9
